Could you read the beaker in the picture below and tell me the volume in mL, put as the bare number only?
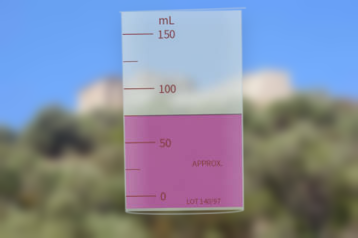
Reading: 75
